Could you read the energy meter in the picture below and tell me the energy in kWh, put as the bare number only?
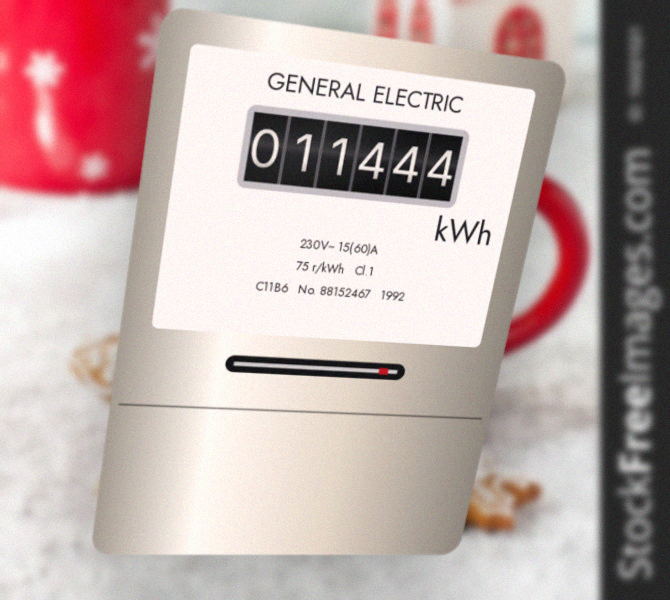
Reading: 11444
